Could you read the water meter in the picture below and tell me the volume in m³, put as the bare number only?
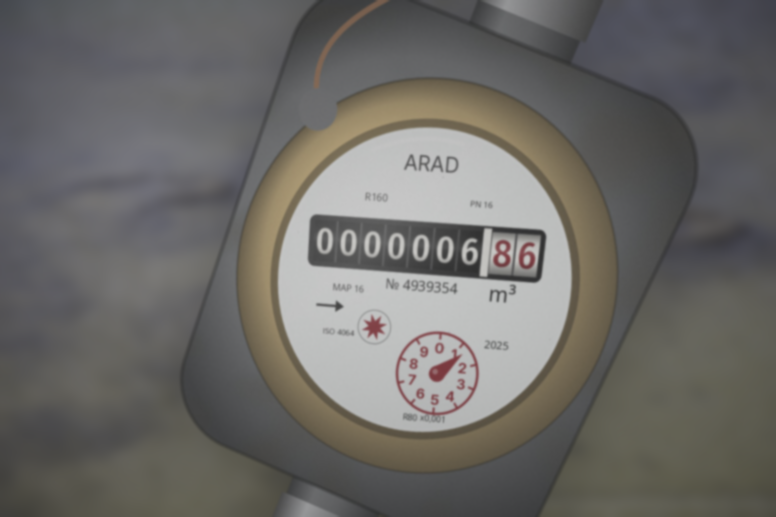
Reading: 6.861
